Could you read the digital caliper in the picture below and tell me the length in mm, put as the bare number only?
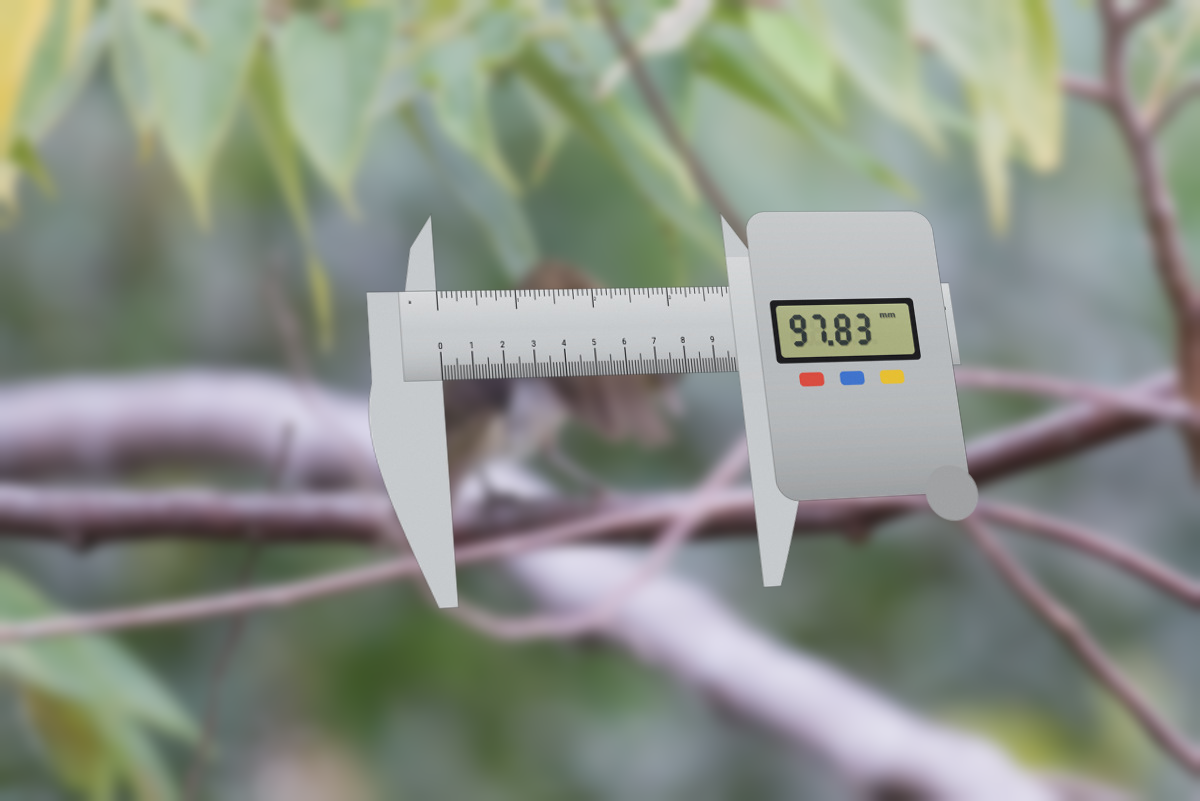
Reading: 97.83
